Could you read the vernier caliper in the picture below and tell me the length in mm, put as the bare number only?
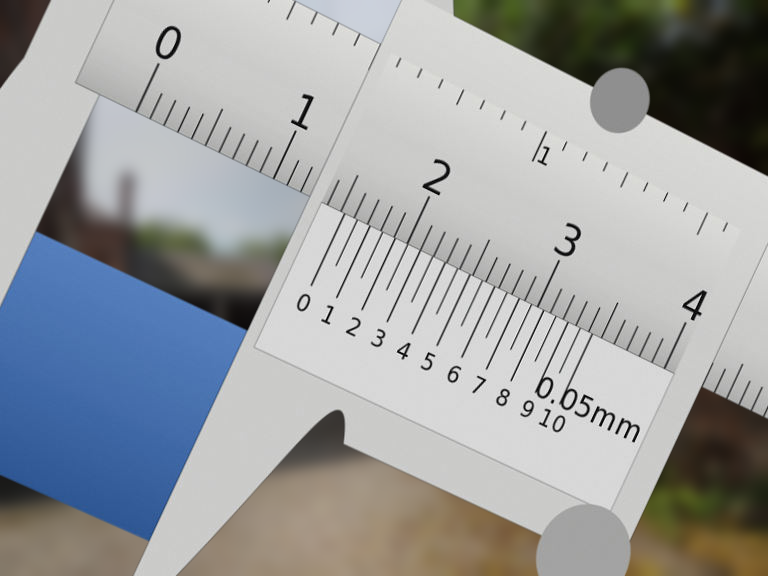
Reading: 15.3
